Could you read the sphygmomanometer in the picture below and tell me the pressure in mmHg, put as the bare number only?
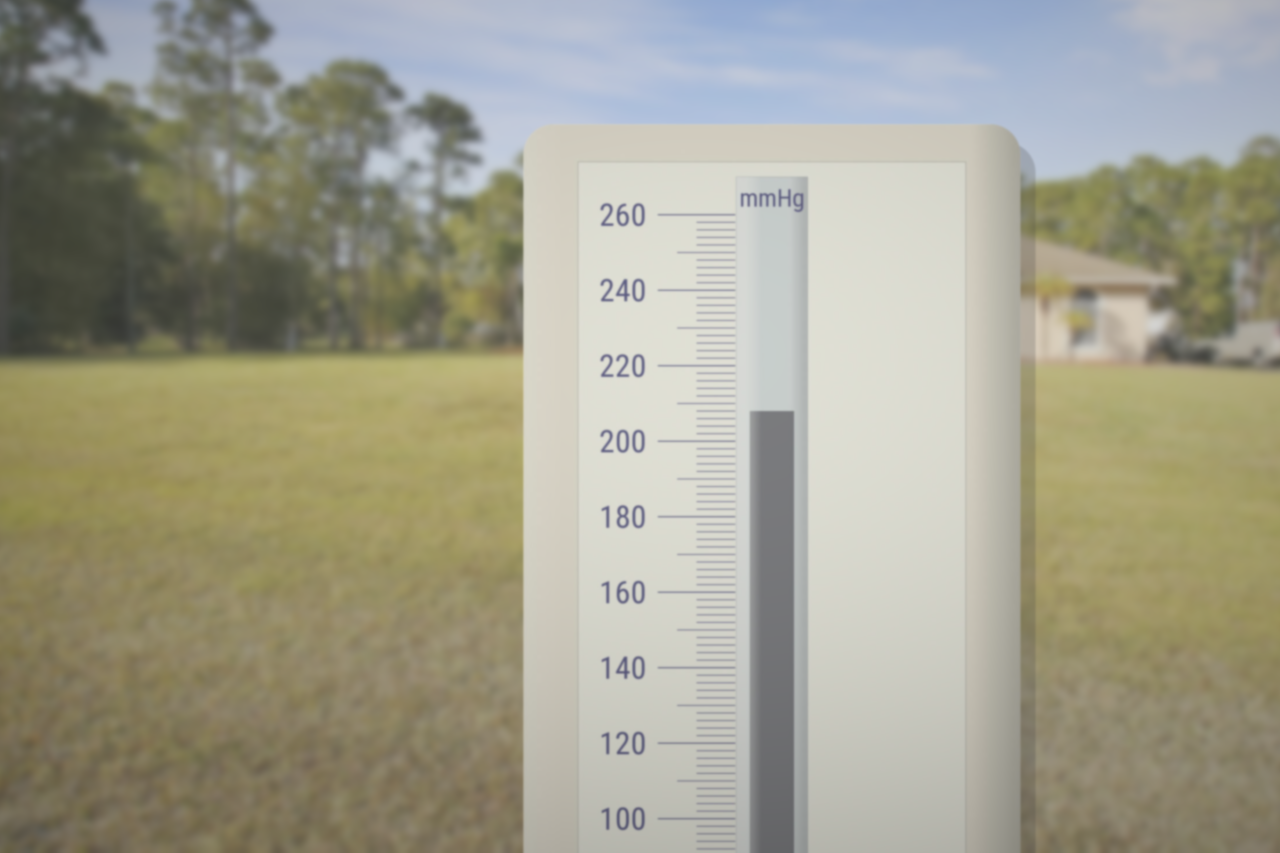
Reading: 208
